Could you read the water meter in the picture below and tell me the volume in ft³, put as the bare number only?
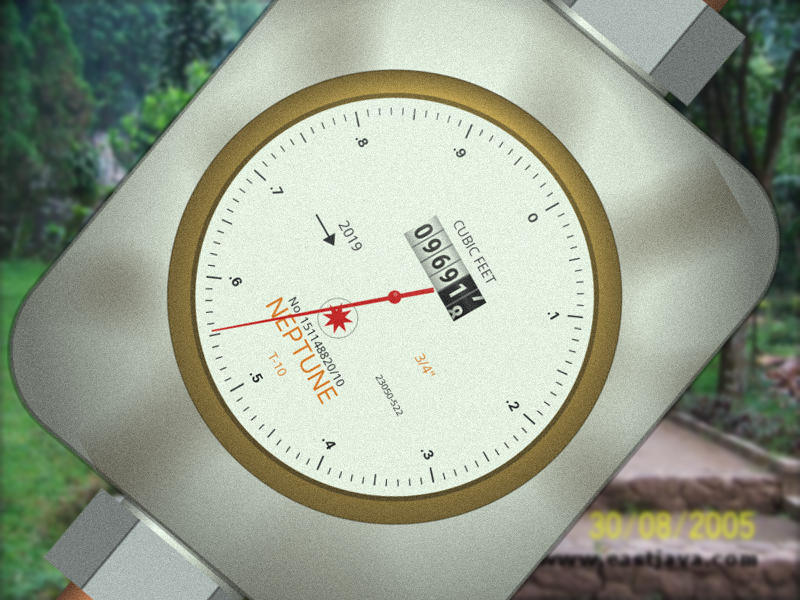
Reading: 96917.55
